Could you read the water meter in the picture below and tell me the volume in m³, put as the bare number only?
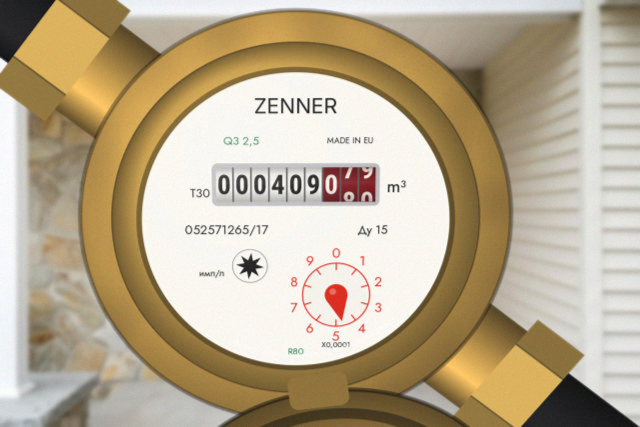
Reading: 409.0794
